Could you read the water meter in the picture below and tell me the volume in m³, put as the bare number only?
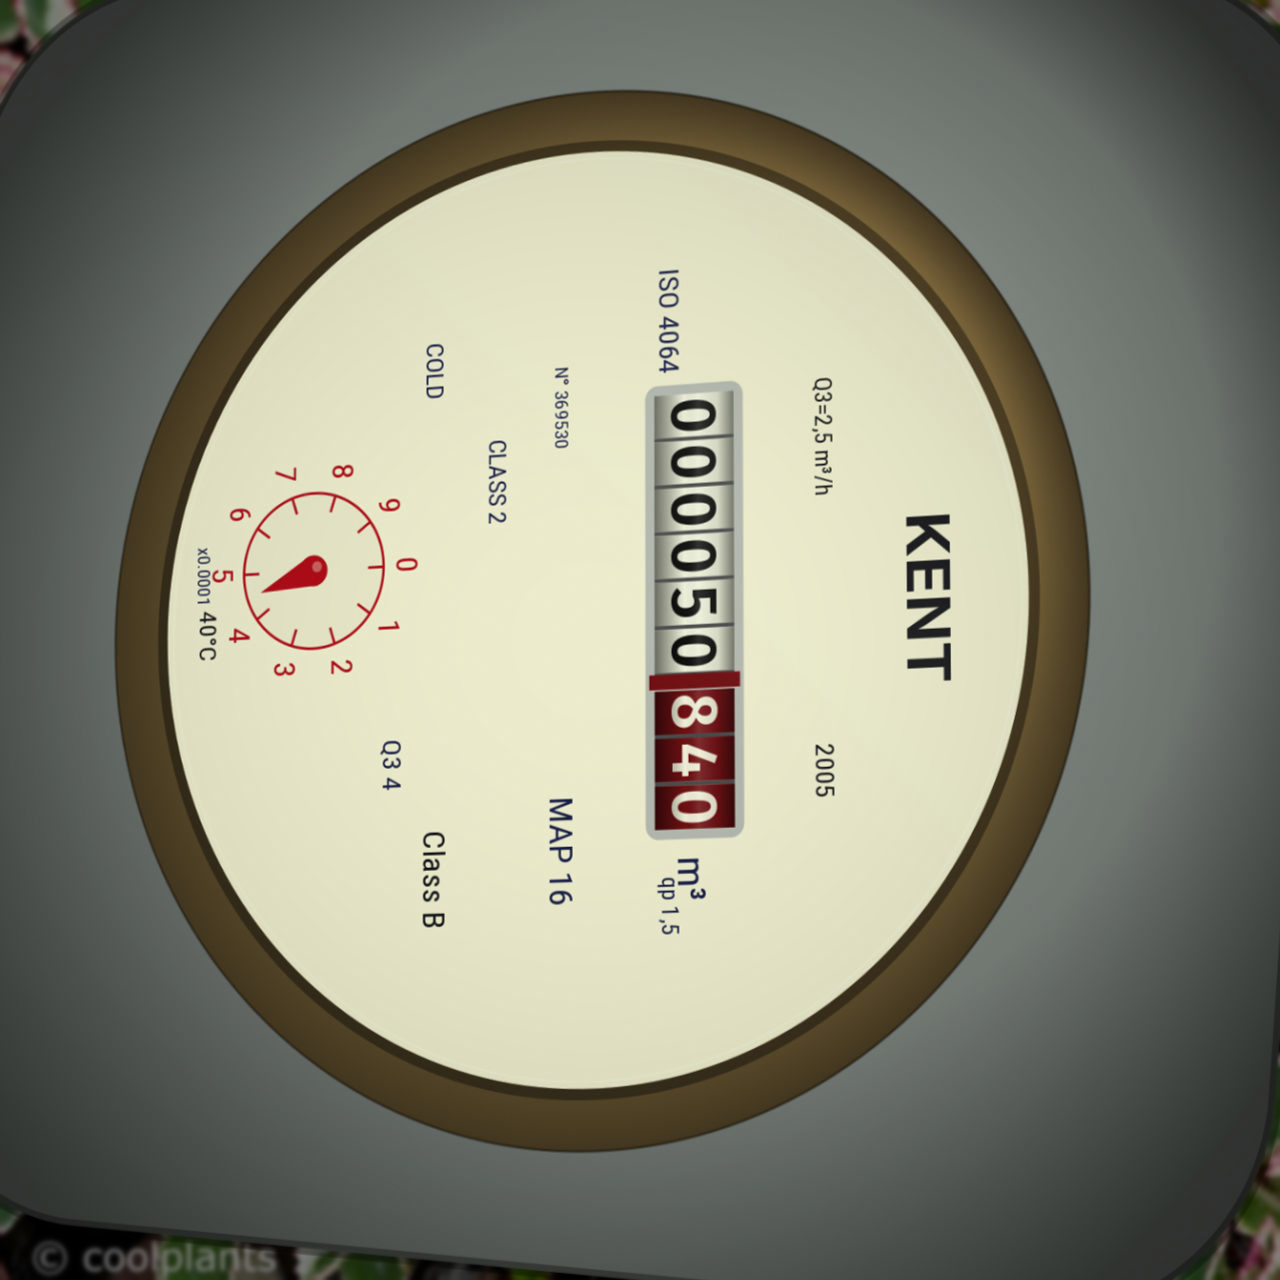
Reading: 50.8404
